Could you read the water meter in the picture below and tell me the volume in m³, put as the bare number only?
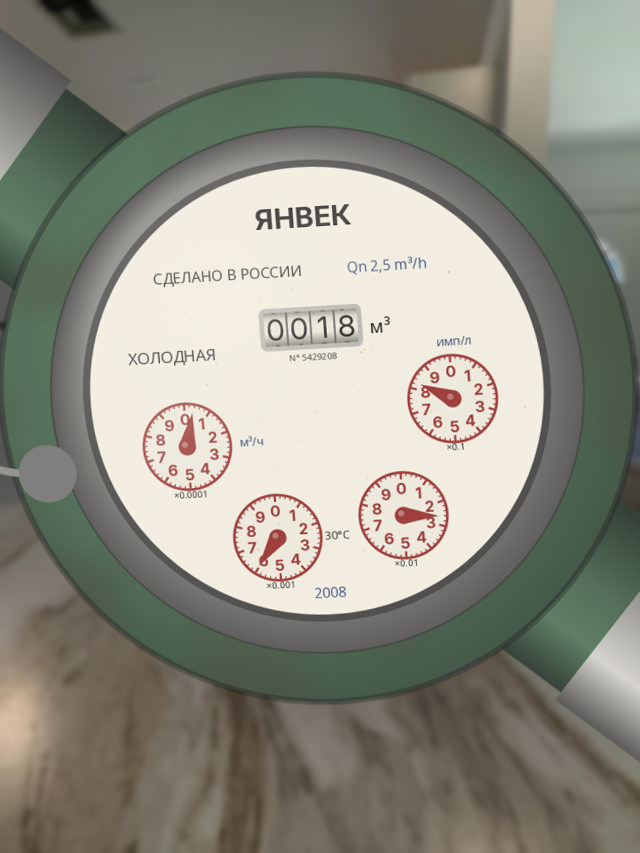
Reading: 18.8260
